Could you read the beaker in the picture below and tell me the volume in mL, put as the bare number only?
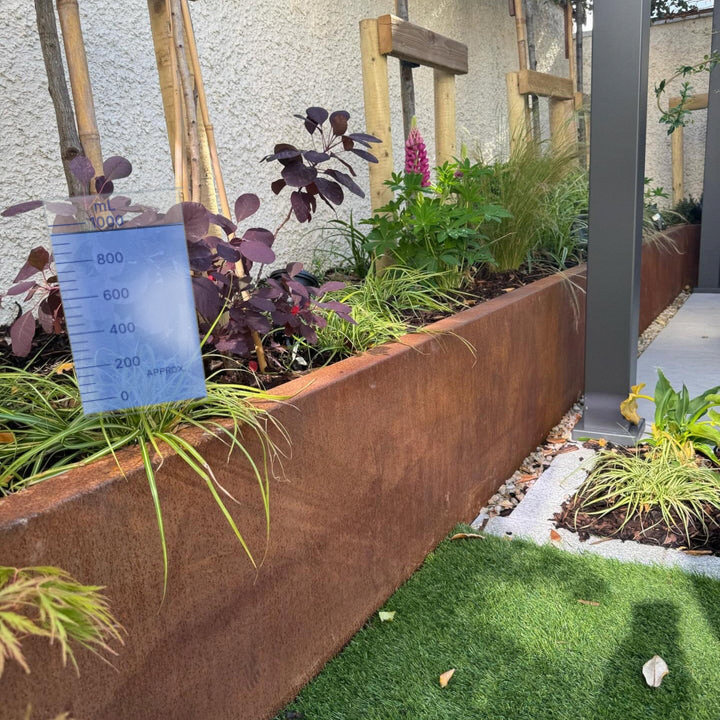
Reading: 950
